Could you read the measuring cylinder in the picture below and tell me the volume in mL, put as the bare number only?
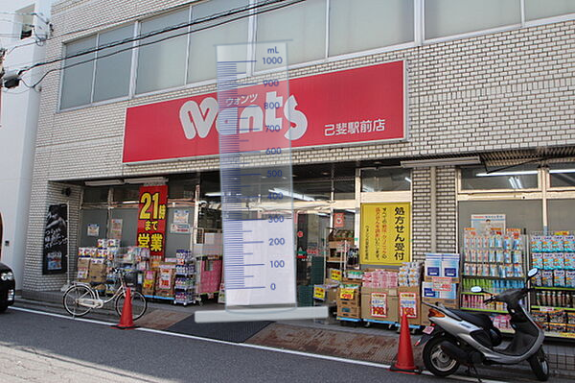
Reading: 300
